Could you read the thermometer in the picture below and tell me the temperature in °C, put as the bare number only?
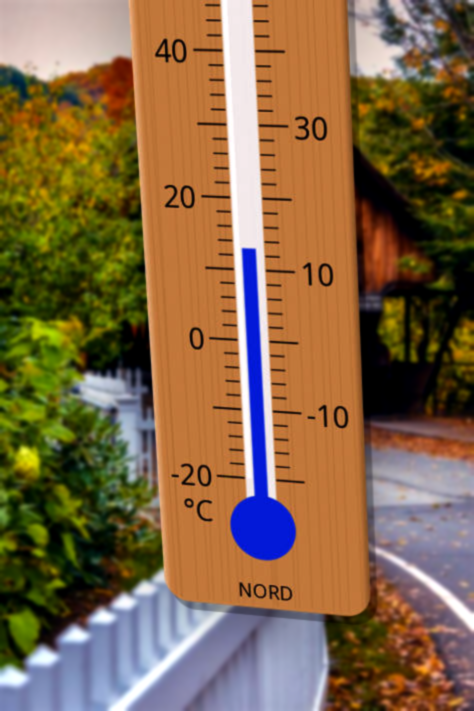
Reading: 13
